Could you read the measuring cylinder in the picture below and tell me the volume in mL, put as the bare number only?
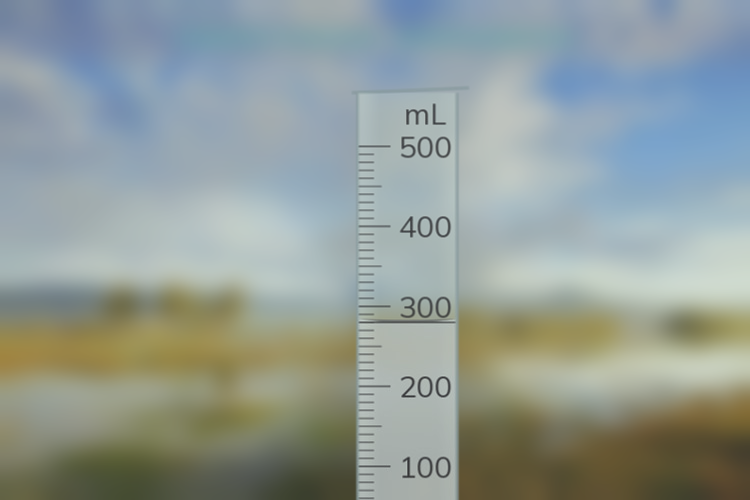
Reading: 280
